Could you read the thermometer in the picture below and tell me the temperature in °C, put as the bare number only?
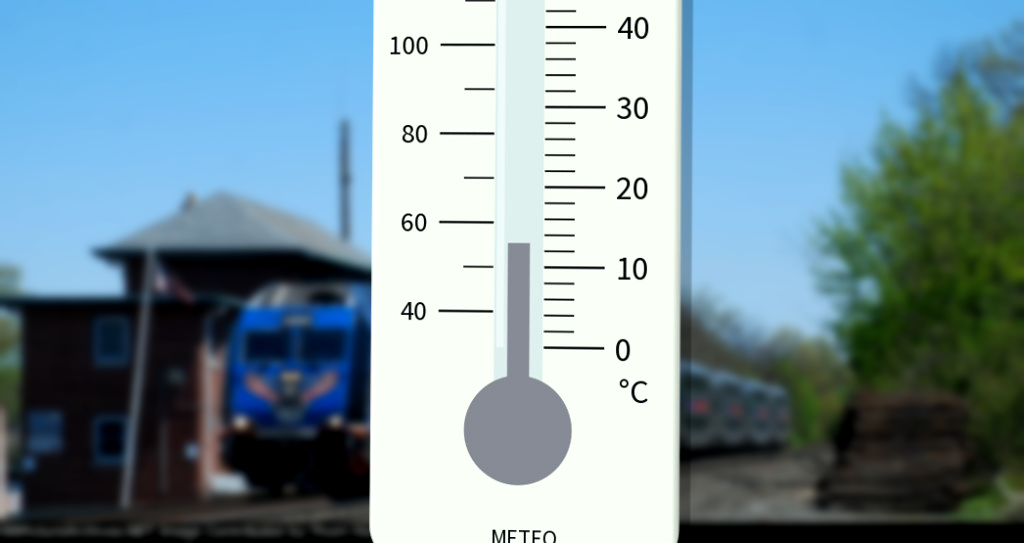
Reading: 13
